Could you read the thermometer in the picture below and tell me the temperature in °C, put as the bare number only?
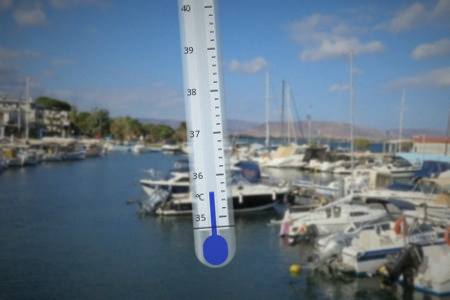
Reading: 35.6
